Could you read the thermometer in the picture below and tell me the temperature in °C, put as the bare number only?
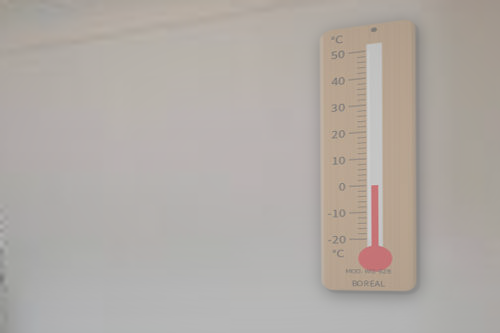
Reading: 0
